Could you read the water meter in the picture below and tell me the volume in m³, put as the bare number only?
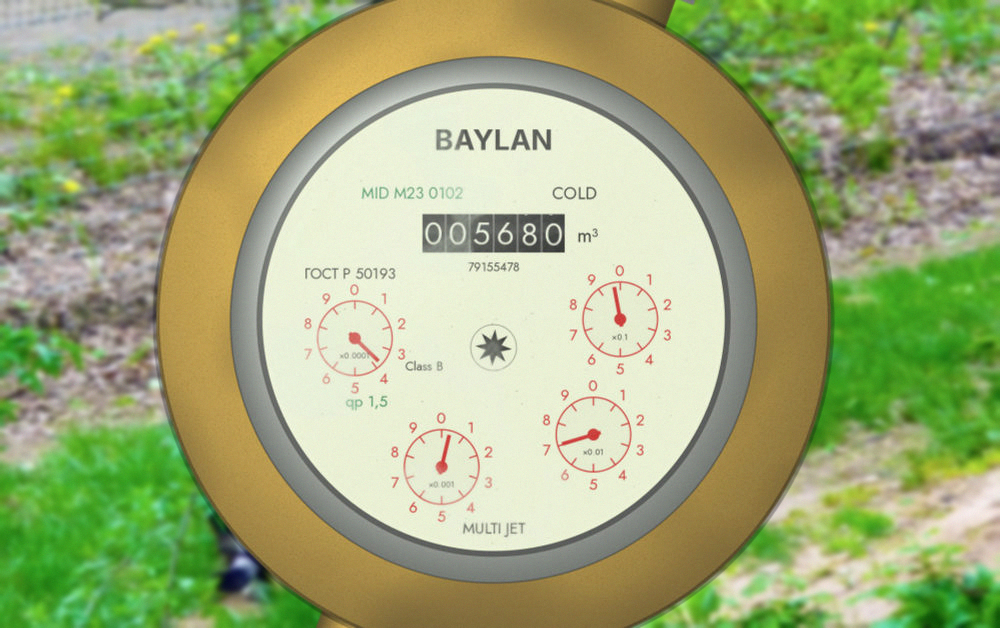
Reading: 5679.9703
